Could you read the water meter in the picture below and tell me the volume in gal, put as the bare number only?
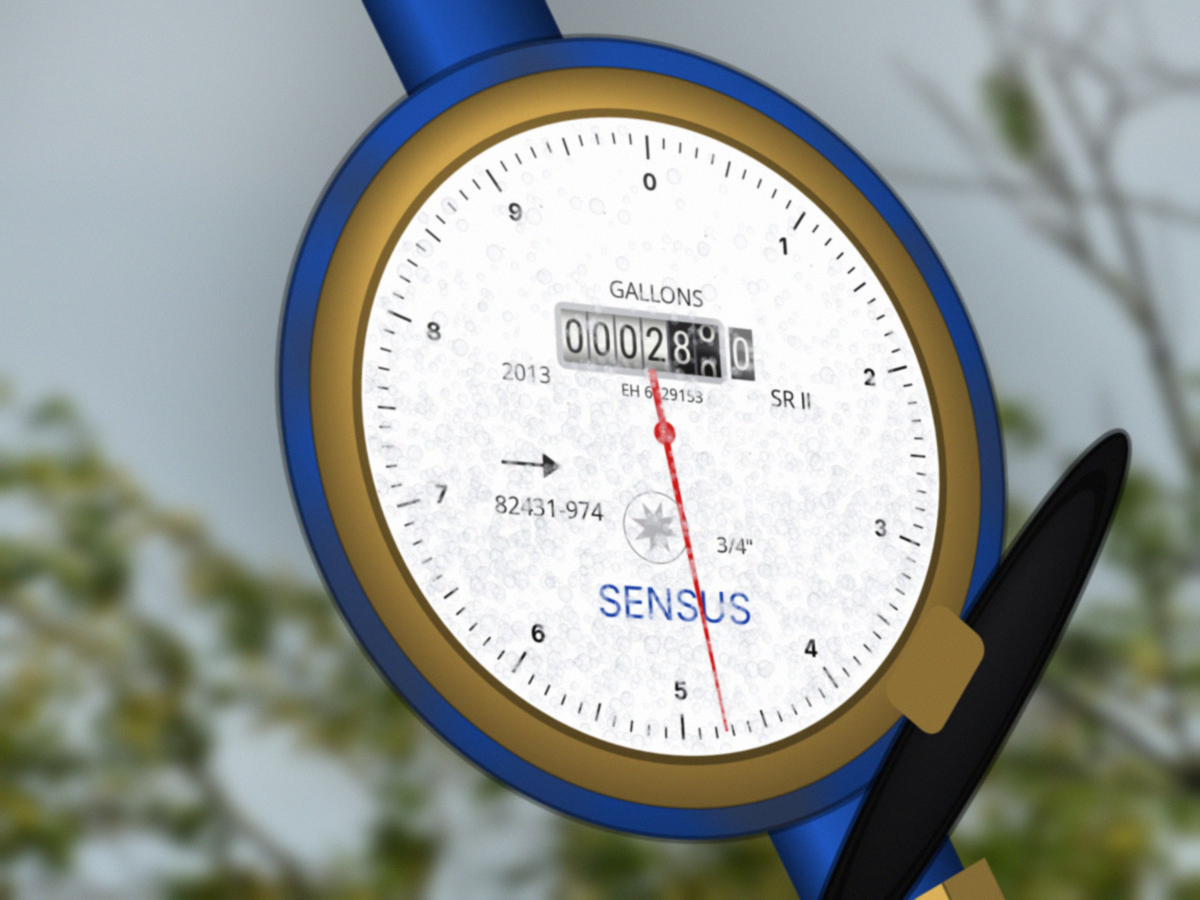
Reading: 2884.7
